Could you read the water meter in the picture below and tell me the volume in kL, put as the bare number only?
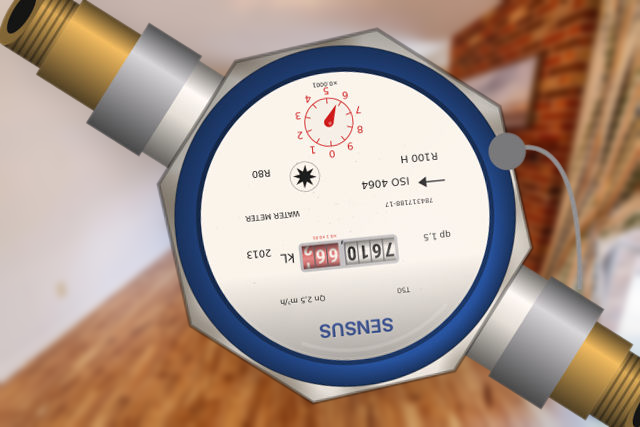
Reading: 7610.6615
